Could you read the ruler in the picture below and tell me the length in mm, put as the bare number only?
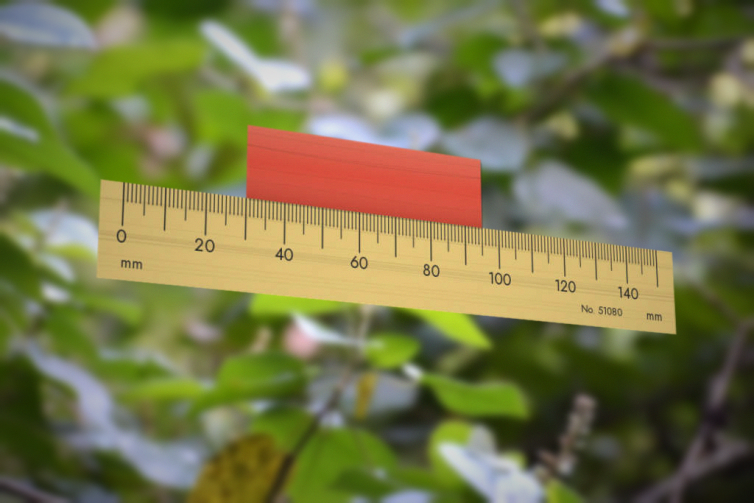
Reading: 65
